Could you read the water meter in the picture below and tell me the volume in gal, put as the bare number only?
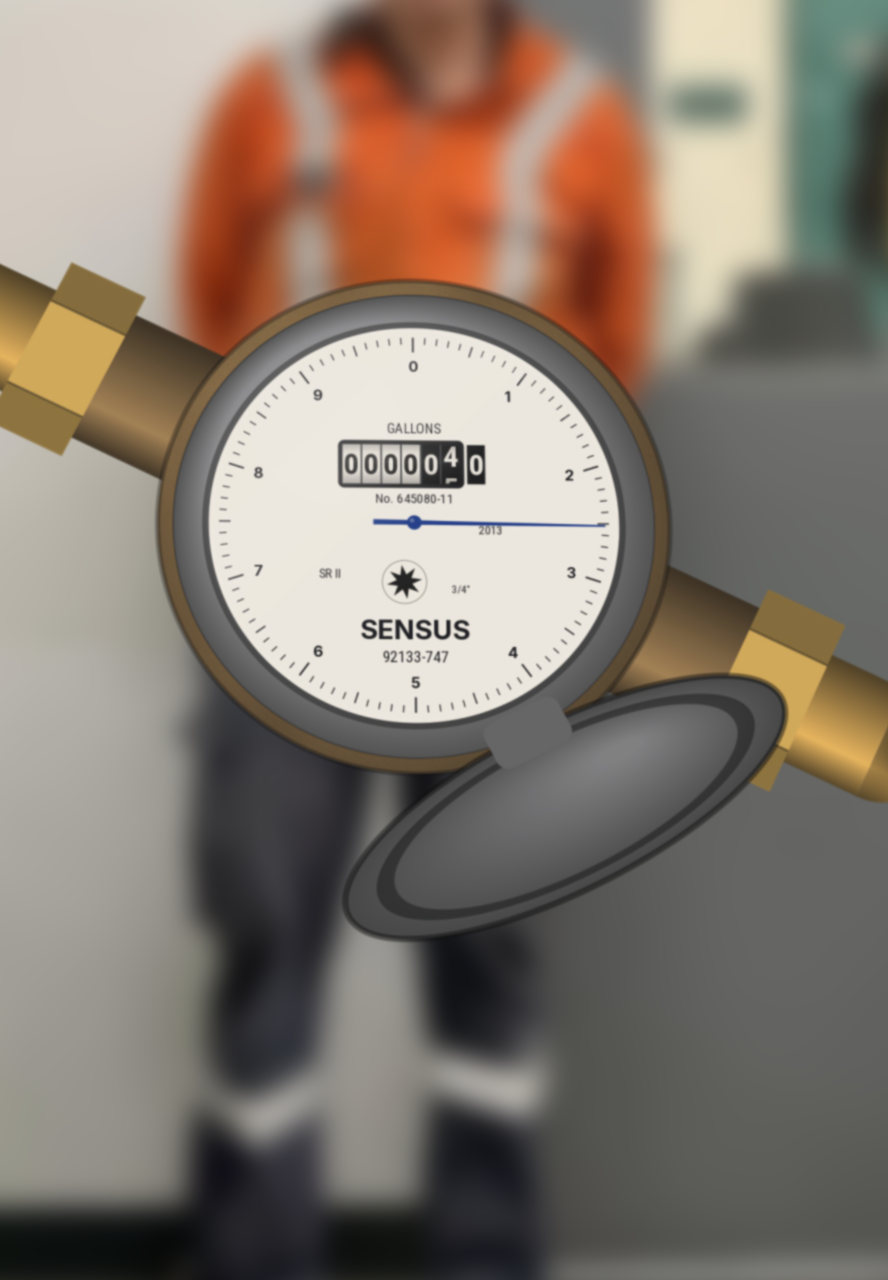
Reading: 42.5
